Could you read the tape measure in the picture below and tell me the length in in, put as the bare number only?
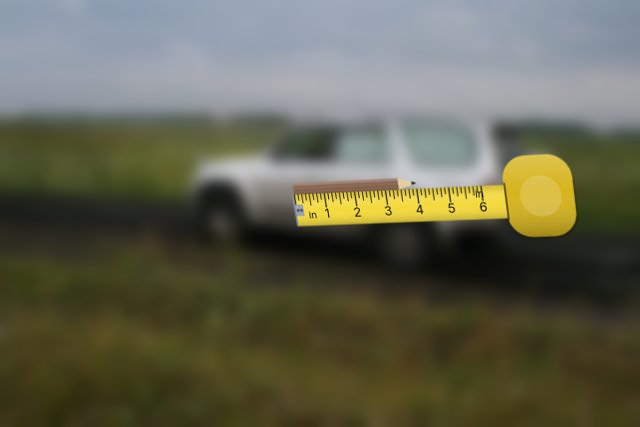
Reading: 4
